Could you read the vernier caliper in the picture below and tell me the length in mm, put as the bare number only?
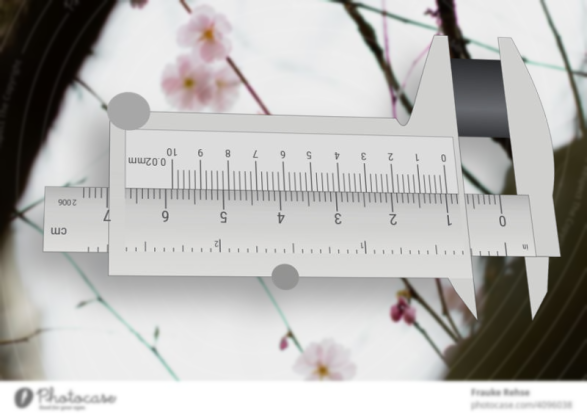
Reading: 9.8
